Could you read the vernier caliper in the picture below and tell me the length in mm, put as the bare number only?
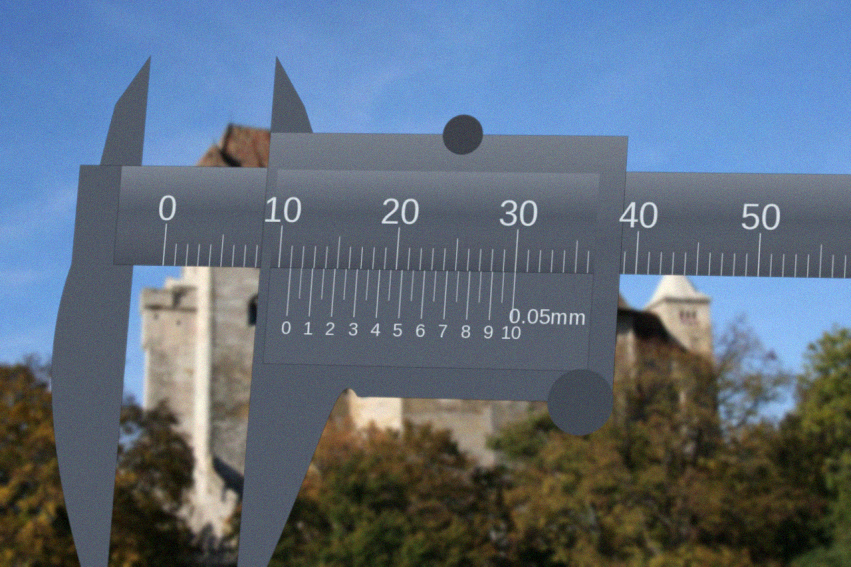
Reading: 11.0
